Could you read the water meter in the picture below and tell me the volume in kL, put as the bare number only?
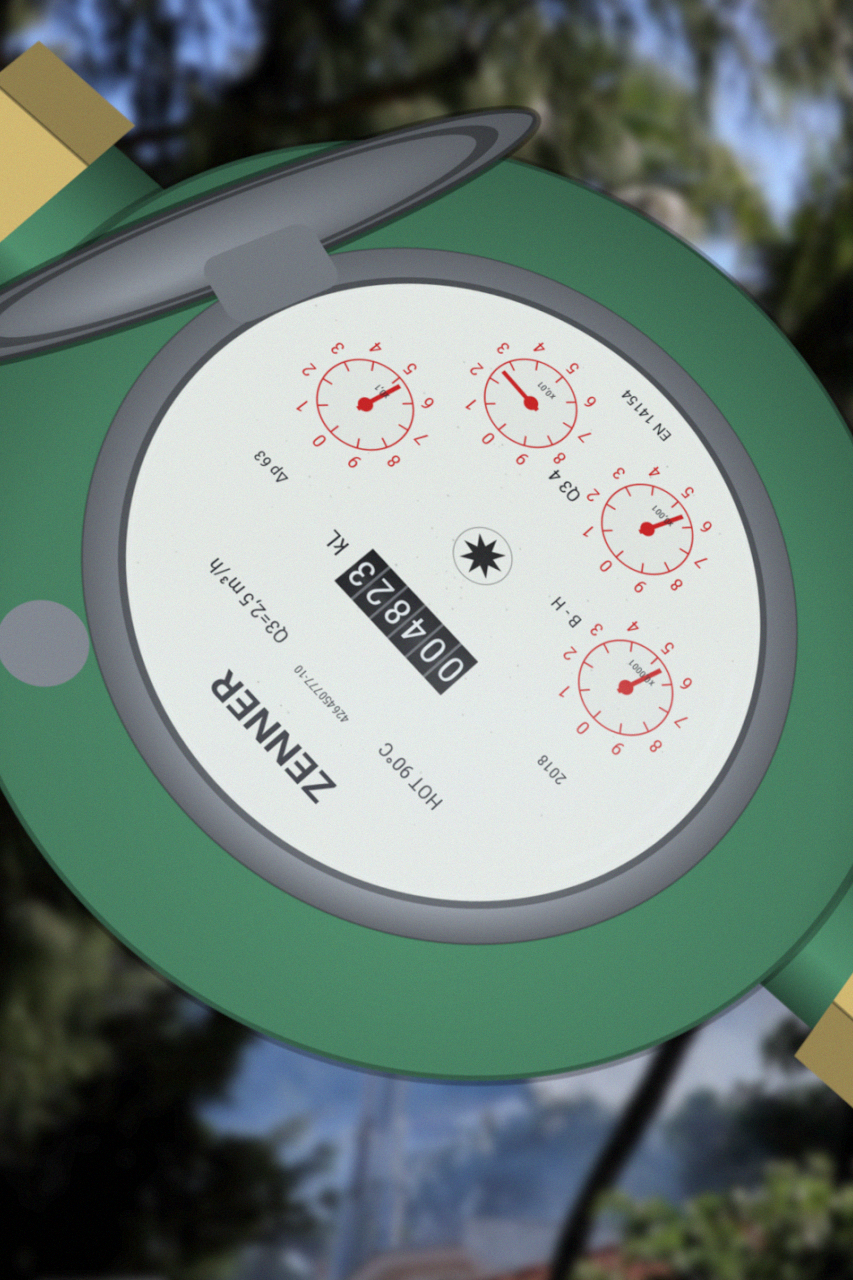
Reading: 4823.5255
